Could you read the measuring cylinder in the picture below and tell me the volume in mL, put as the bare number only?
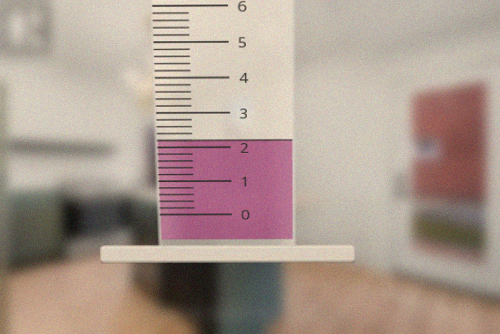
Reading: 2.2
